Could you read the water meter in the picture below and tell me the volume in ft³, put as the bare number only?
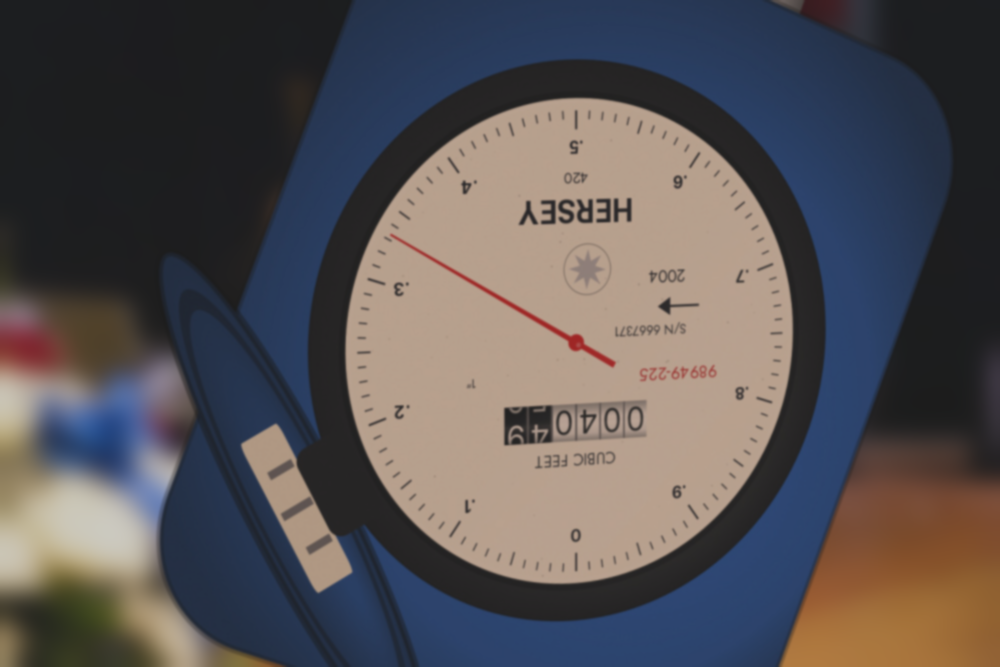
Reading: 4049.33
